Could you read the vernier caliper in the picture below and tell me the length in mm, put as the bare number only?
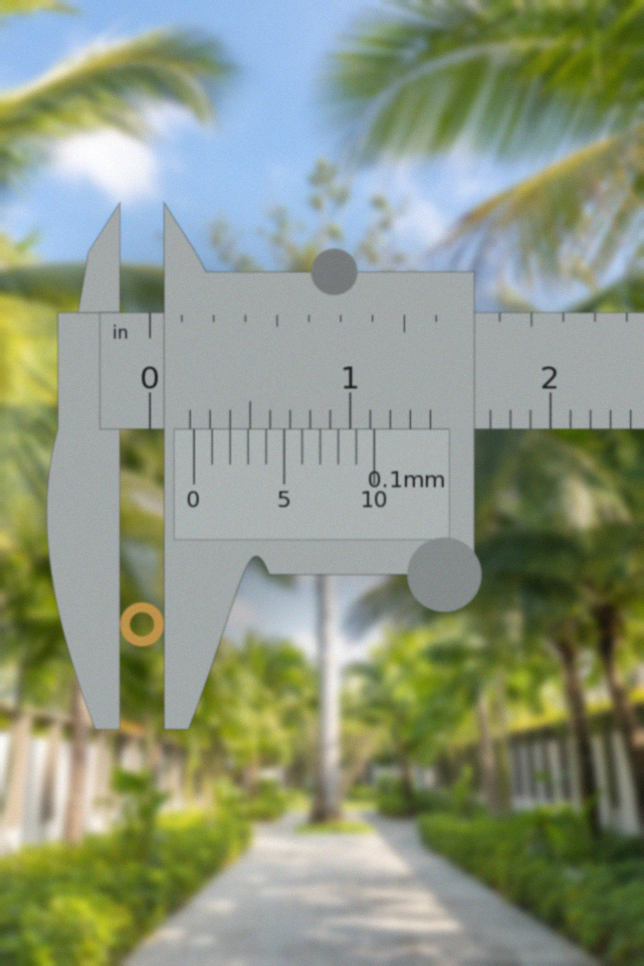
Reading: 2.2
